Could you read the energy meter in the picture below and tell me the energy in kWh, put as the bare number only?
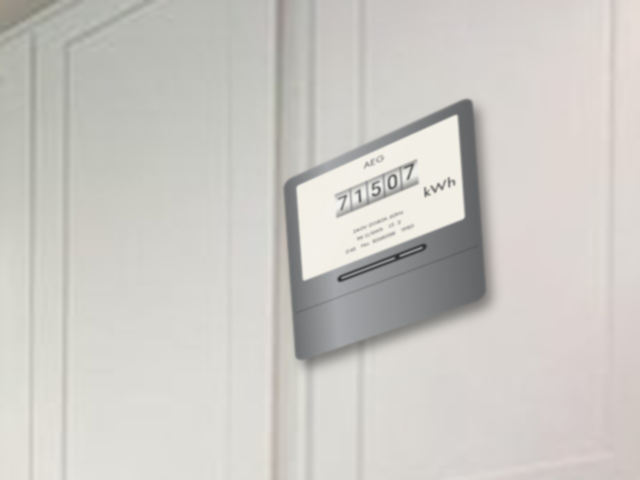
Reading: 71507
